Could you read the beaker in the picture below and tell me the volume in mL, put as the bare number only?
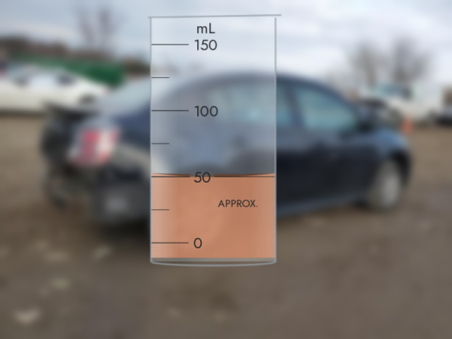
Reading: 50
